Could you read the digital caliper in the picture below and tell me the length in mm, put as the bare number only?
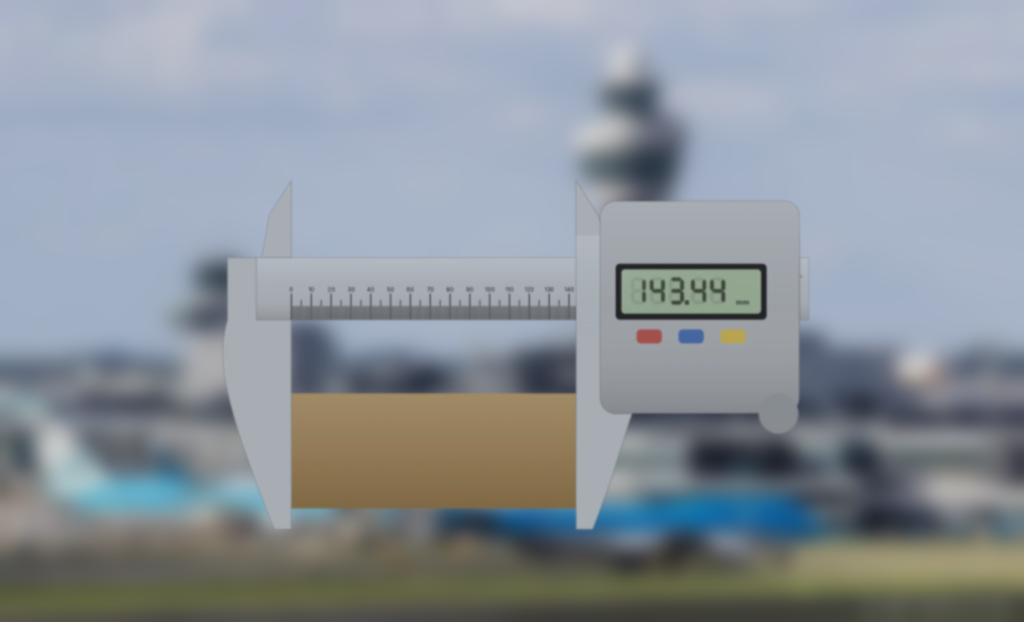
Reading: 143.44
